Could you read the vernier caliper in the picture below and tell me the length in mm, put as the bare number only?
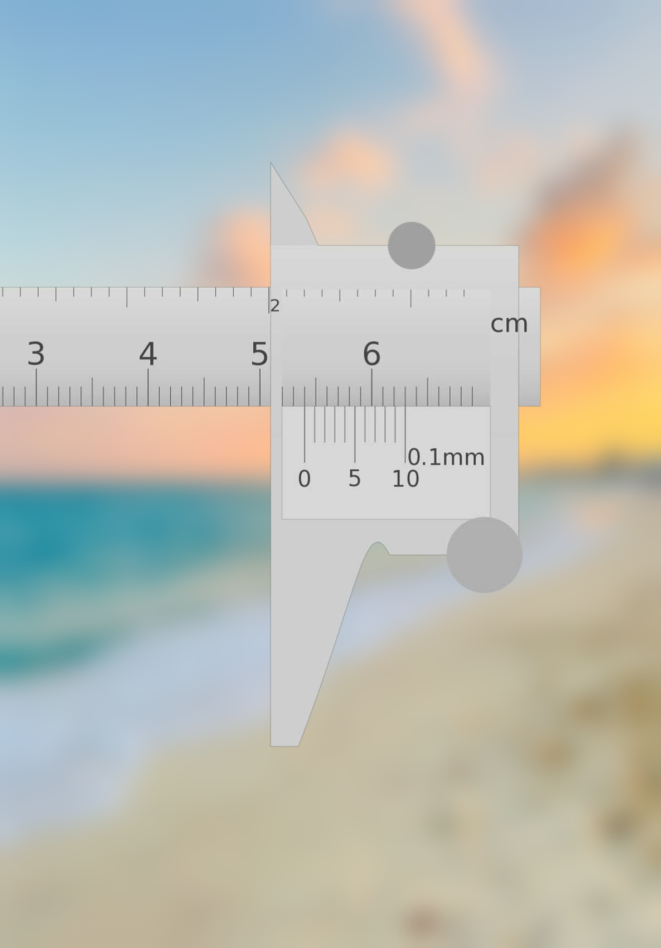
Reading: 54.0
